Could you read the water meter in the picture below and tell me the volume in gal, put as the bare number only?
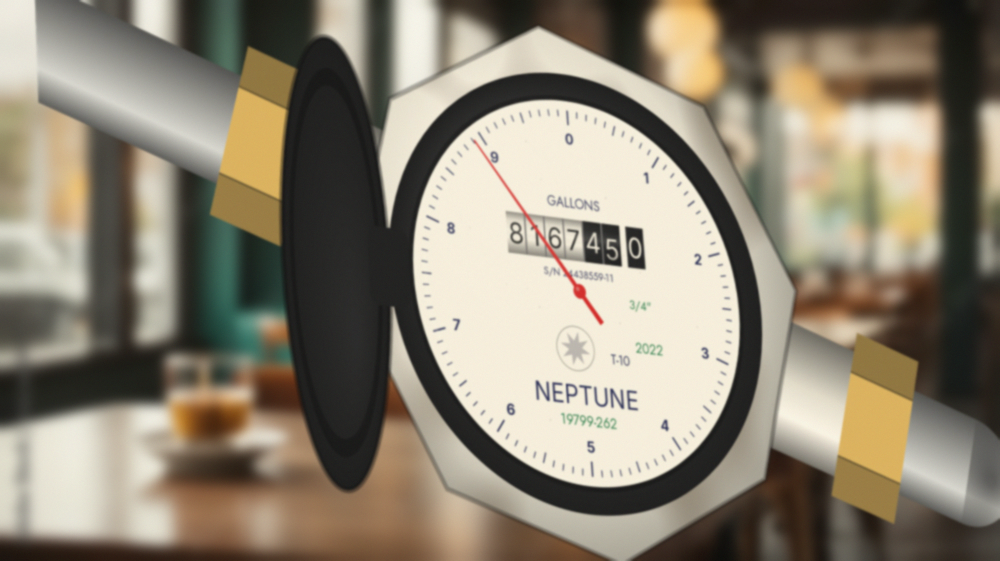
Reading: 8167448.9
